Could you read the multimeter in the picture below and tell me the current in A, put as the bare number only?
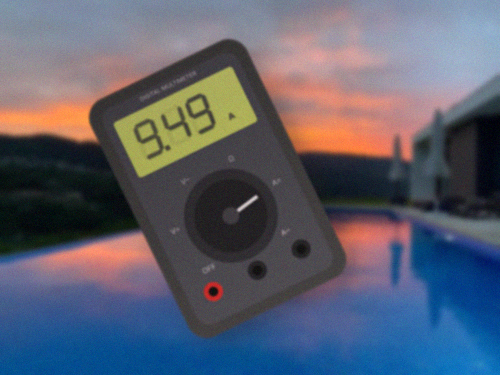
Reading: 9.49
